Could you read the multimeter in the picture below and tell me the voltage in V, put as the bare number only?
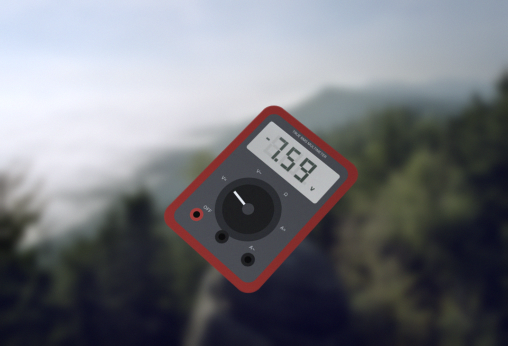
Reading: -7.59
